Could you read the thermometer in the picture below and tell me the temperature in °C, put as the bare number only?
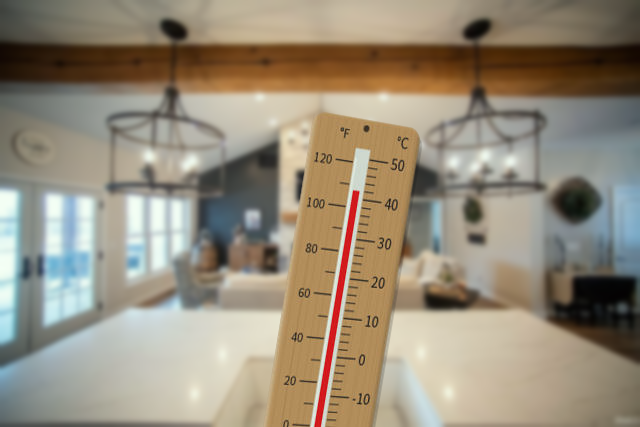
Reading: 42
